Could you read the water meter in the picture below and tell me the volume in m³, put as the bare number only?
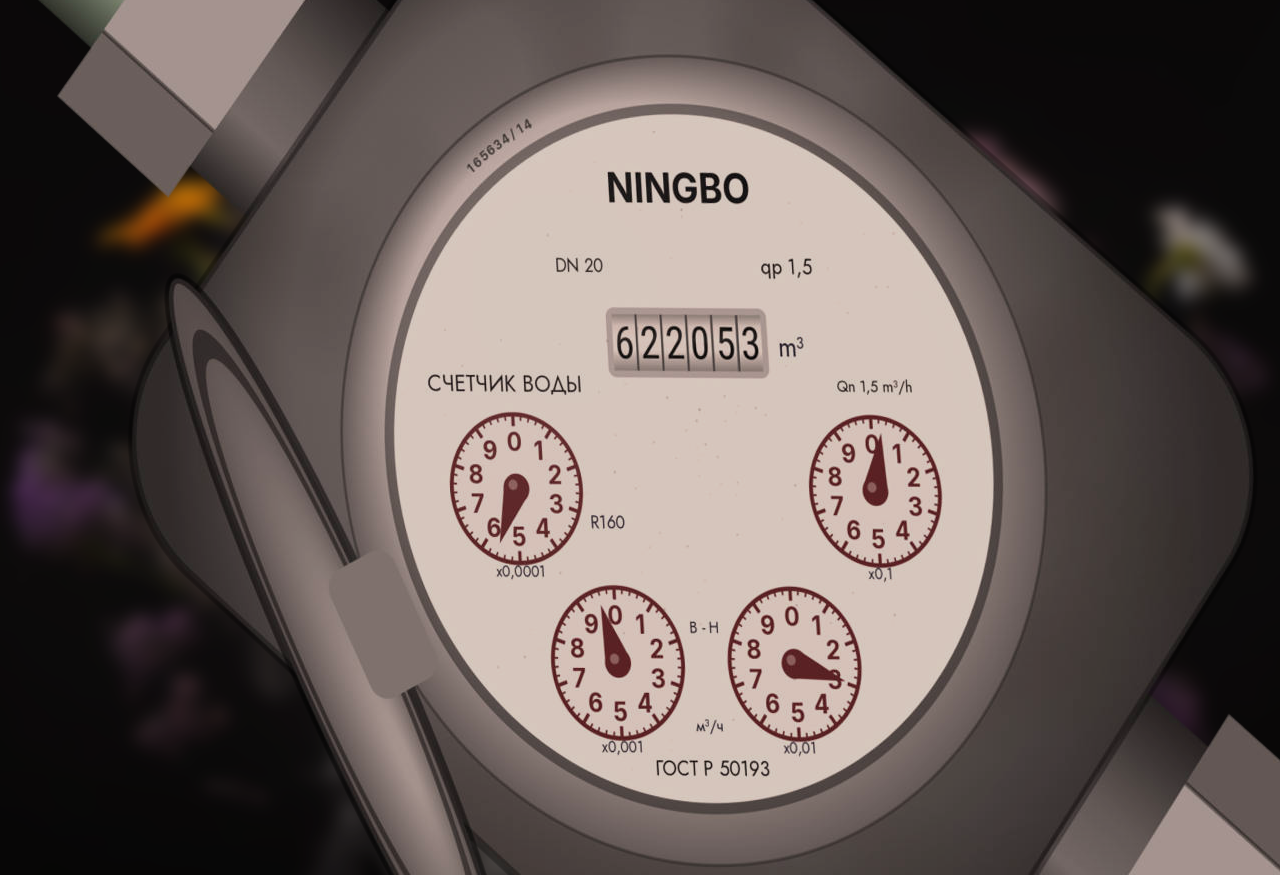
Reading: 622053.0295
